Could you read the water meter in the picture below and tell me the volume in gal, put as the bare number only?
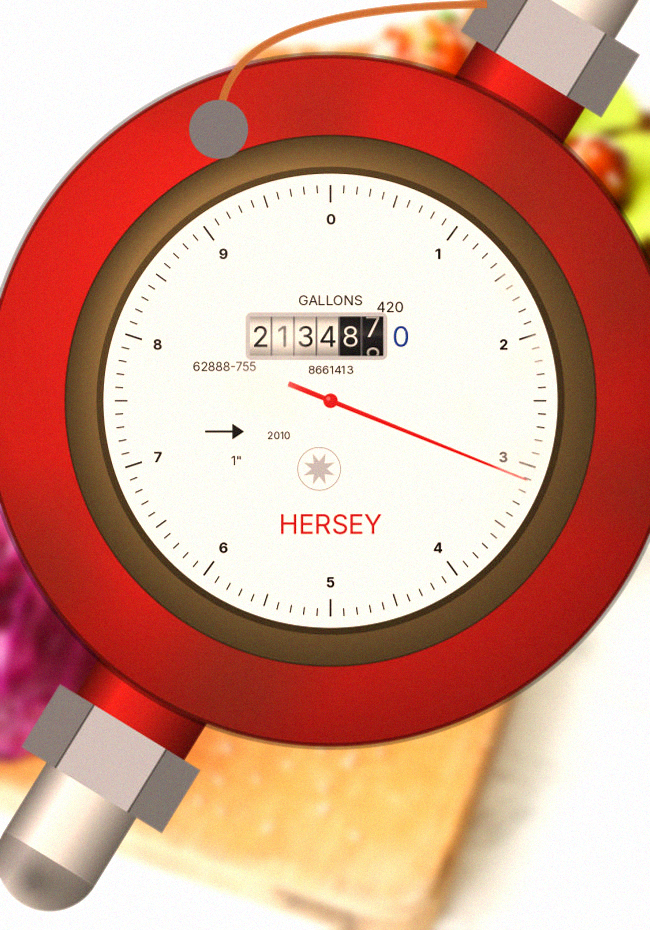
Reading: 2134873.1
